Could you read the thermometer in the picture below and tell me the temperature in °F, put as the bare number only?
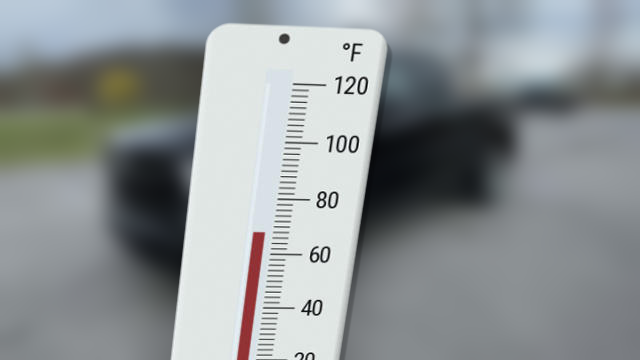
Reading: 68
